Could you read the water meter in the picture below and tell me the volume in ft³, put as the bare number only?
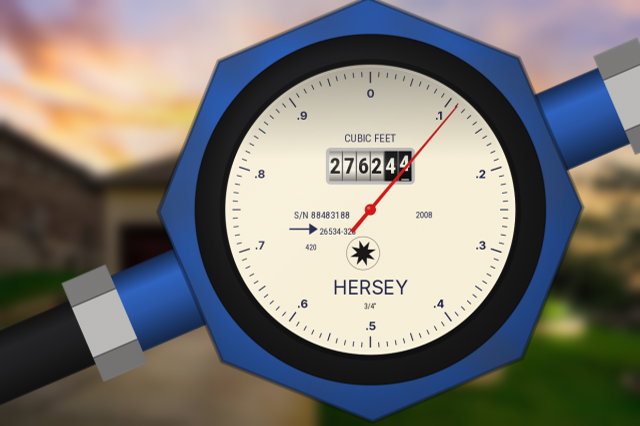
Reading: 276244.11
